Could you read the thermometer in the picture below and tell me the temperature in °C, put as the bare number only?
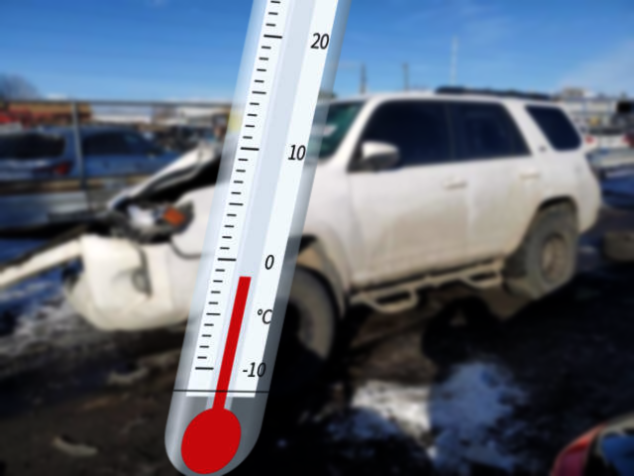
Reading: -1.5
